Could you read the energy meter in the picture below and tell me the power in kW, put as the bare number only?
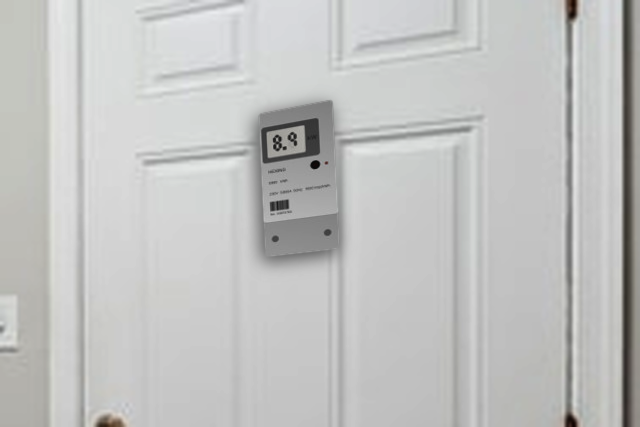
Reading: 8.9
